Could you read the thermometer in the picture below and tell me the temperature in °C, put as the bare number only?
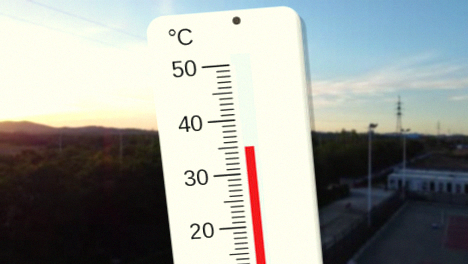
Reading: 35
